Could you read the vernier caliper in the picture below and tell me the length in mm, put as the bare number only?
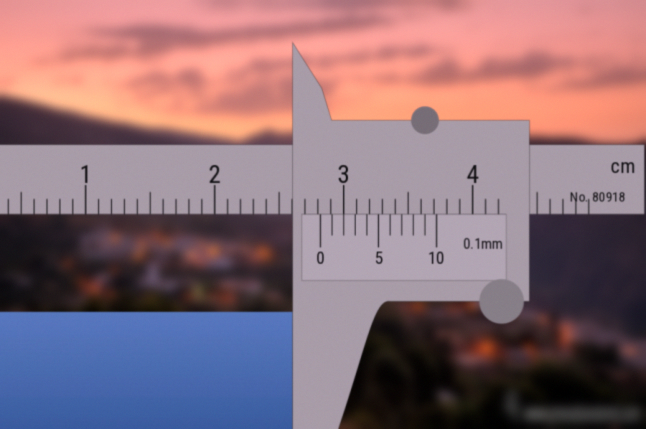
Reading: 28.2
